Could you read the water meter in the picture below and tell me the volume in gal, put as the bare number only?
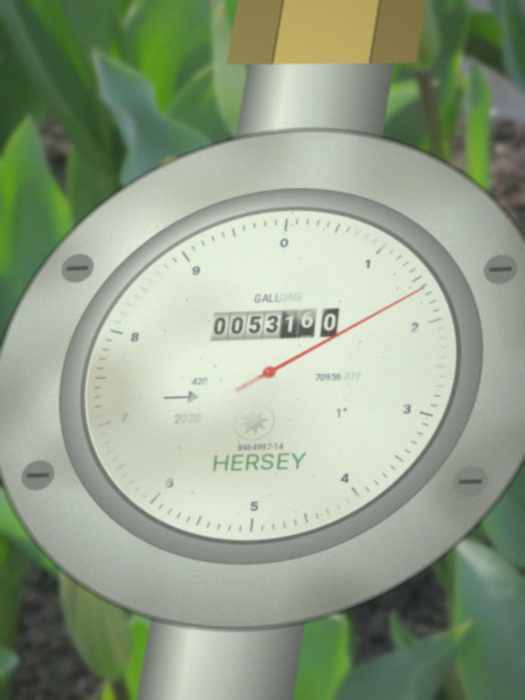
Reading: 53161.6
